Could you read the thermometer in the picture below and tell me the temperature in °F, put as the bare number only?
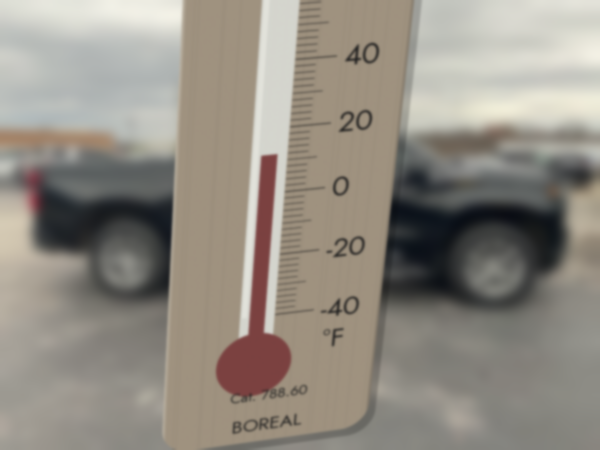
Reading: 12
